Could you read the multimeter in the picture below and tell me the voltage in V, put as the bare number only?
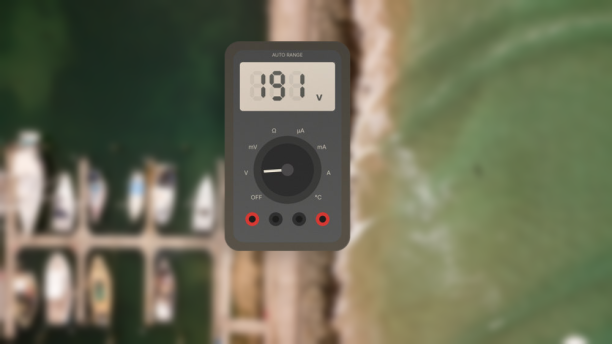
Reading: 191
